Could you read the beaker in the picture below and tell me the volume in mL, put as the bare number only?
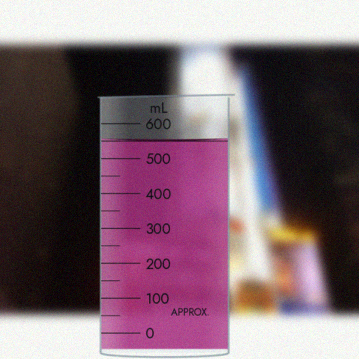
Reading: 550
